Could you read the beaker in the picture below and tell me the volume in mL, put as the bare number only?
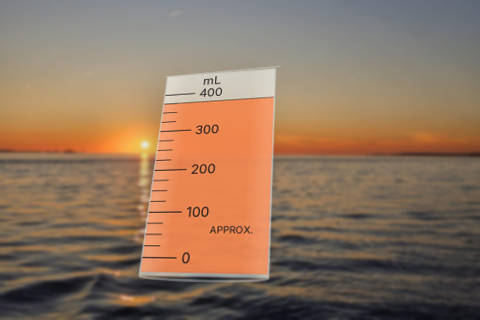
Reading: 375
